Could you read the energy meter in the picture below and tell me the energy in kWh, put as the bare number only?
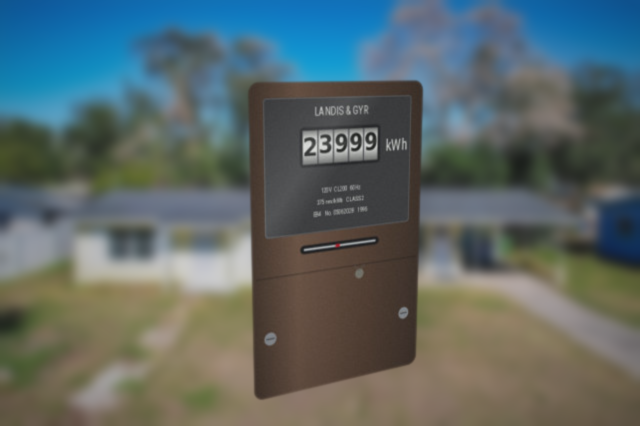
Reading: 23999
